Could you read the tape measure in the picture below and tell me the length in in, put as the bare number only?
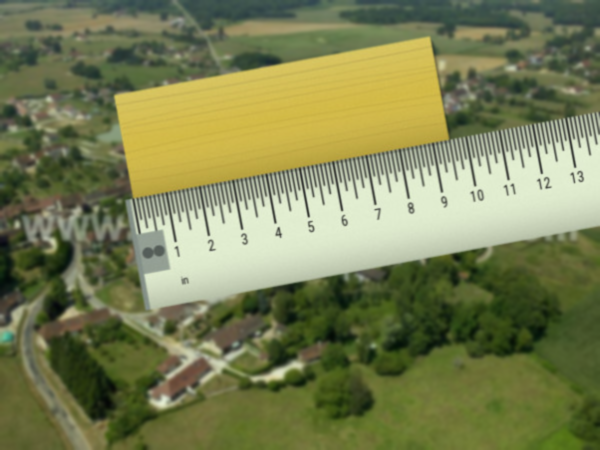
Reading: 9.5
